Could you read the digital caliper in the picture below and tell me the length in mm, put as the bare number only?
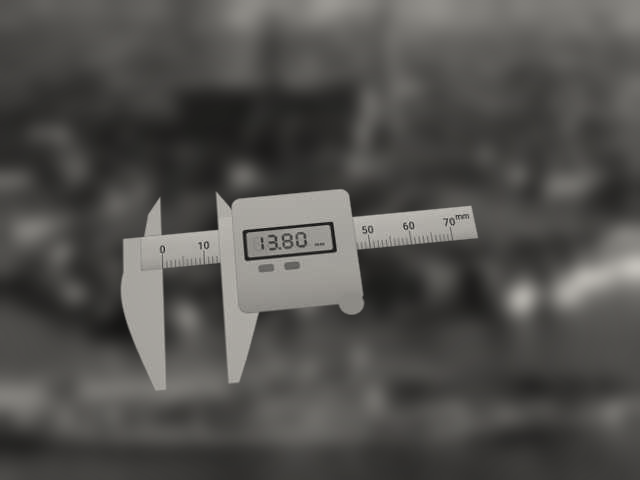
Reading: 13.80
